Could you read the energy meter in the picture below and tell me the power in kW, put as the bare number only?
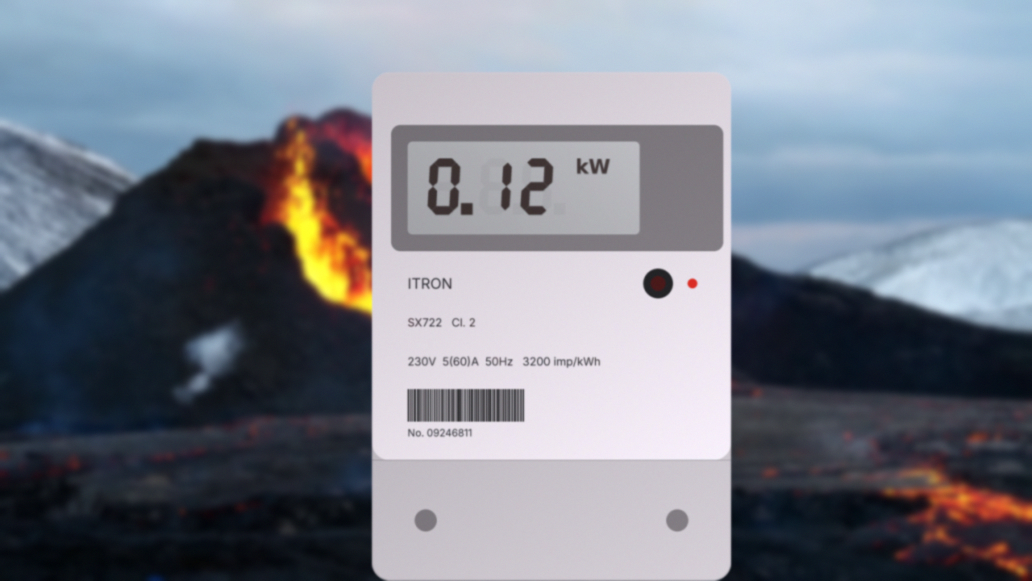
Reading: 0.12
